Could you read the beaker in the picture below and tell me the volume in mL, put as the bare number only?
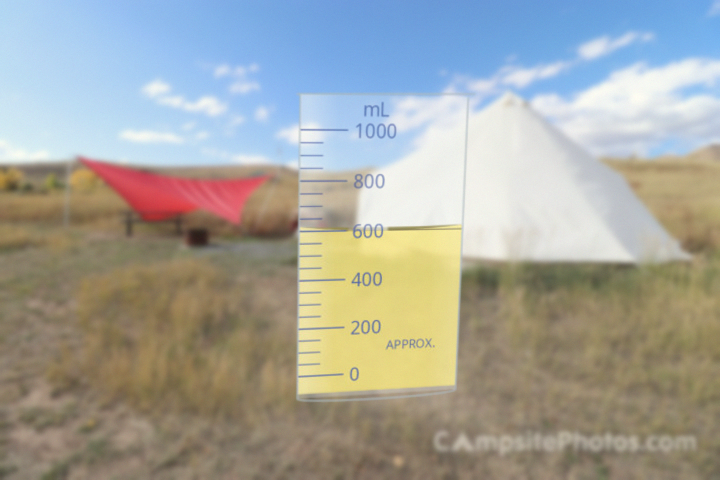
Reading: 600
